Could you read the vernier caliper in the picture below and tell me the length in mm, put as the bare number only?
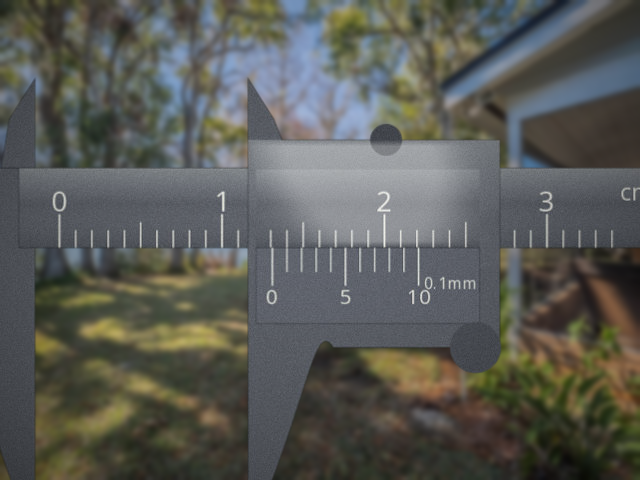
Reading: 13.1
